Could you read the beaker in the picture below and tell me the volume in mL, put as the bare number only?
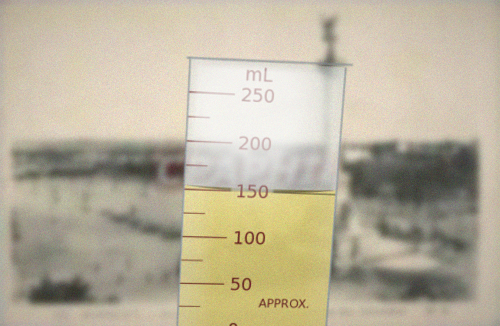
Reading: 150
